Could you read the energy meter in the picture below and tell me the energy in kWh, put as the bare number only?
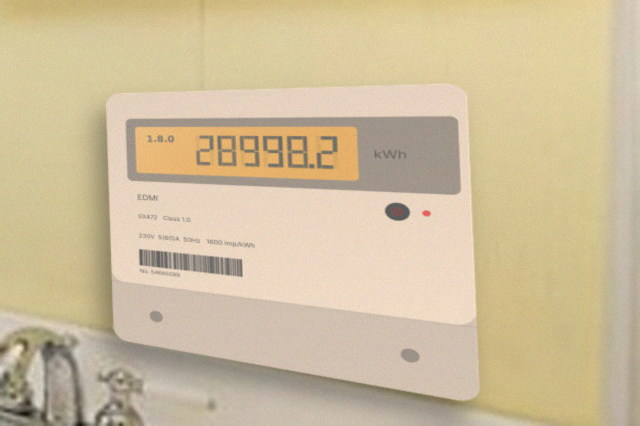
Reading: 28998.2
